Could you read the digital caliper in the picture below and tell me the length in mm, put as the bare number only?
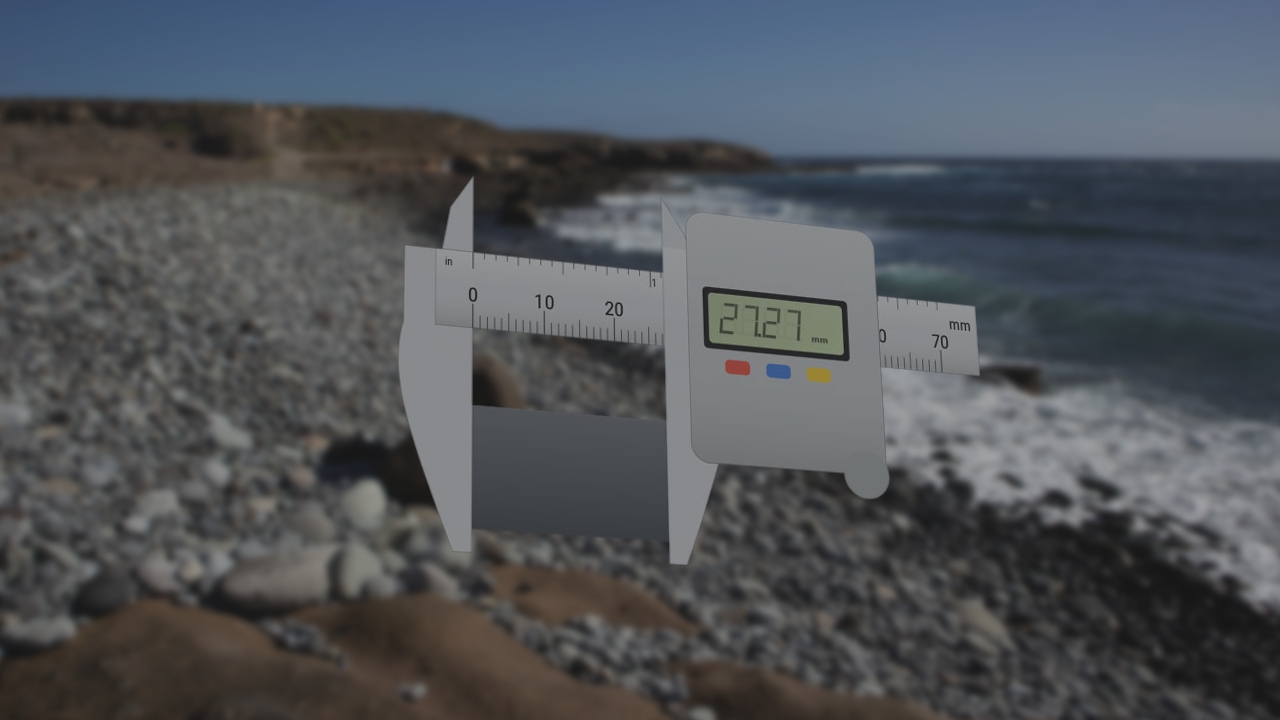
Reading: 27.27
